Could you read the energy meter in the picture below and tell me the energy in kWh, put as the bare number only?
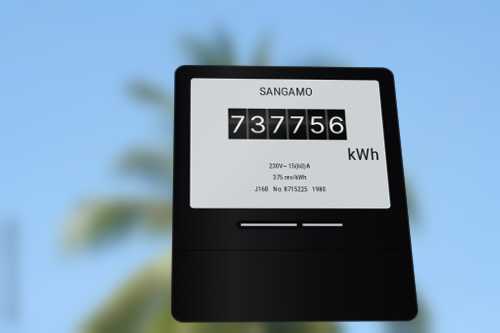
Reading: 737756
